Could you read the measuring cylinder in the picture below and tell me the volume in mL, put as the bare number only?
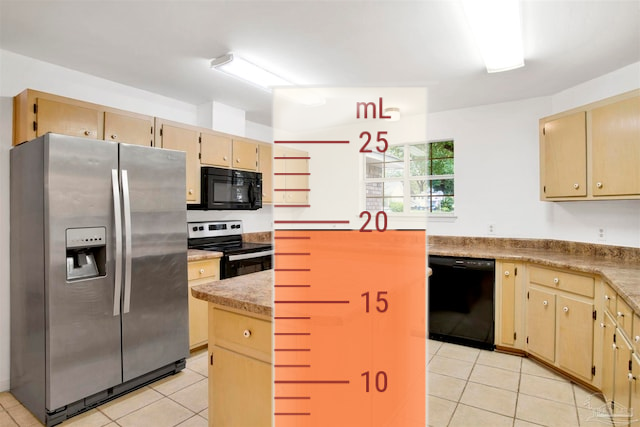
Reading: 19.5
